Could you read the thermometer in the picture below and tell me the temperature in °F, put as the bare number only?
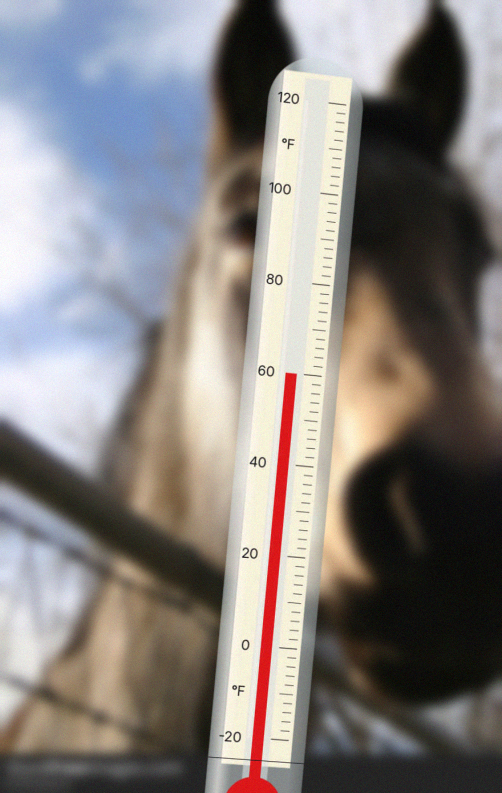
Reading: 60
